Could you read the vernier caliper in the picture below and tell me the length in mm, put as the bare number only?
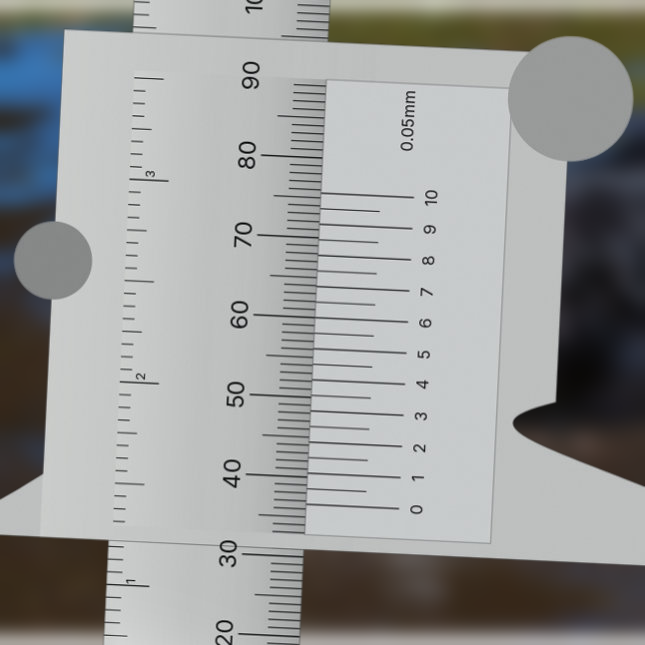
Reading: 36.6
